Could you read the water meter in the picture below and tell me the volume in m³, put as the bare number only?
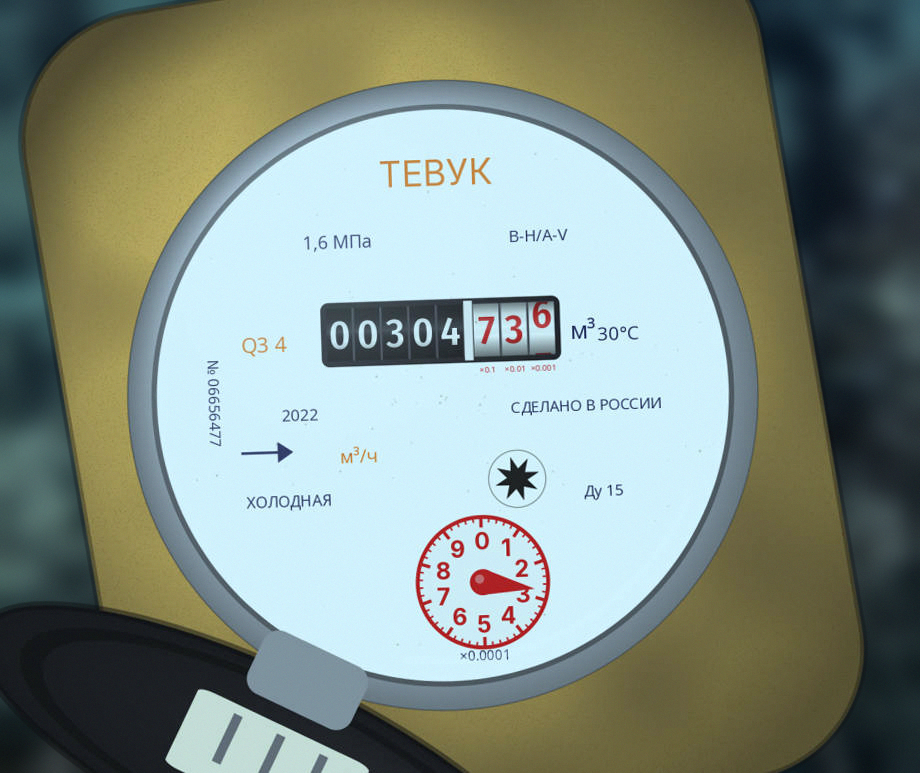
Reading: 304.7362
